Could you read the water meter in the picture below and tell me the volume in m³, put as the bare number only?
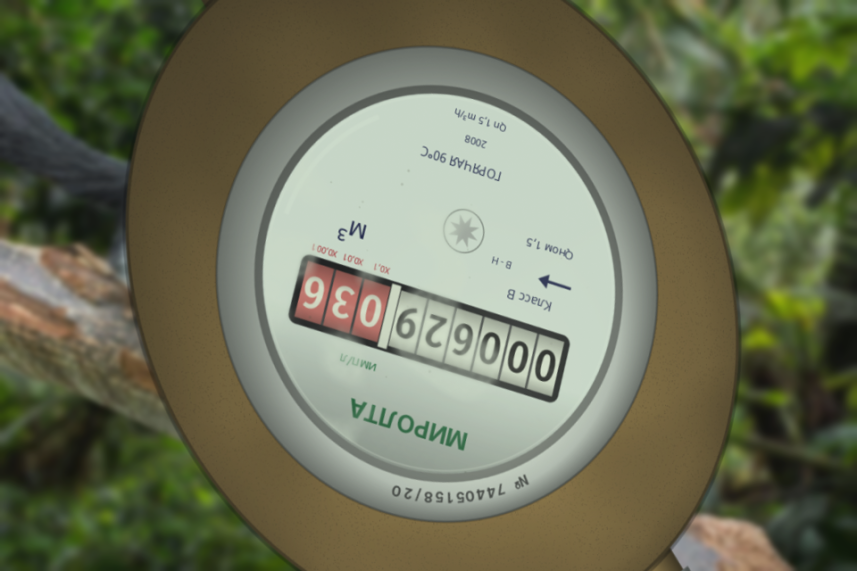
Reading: 629.036
